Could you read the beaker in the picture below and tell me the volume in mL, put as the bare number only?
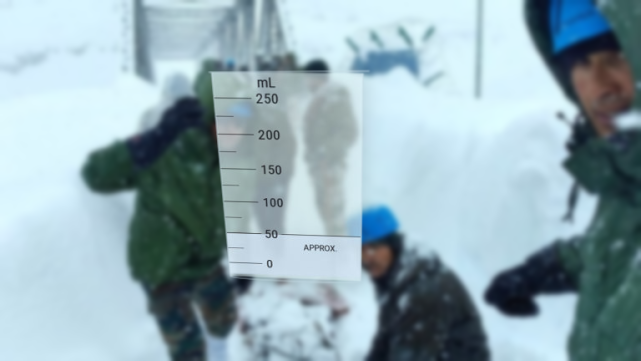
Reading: 50
